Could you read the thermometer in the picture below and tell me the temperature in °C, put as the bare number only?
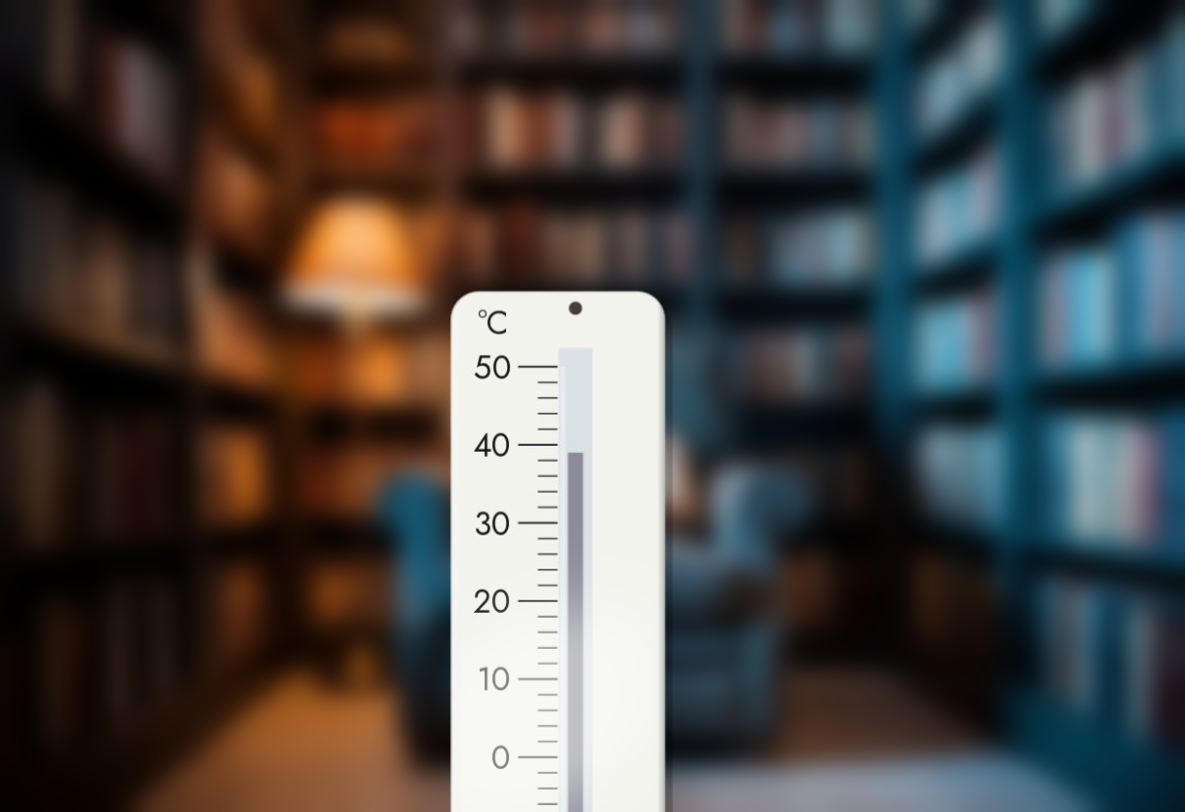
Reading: 39
